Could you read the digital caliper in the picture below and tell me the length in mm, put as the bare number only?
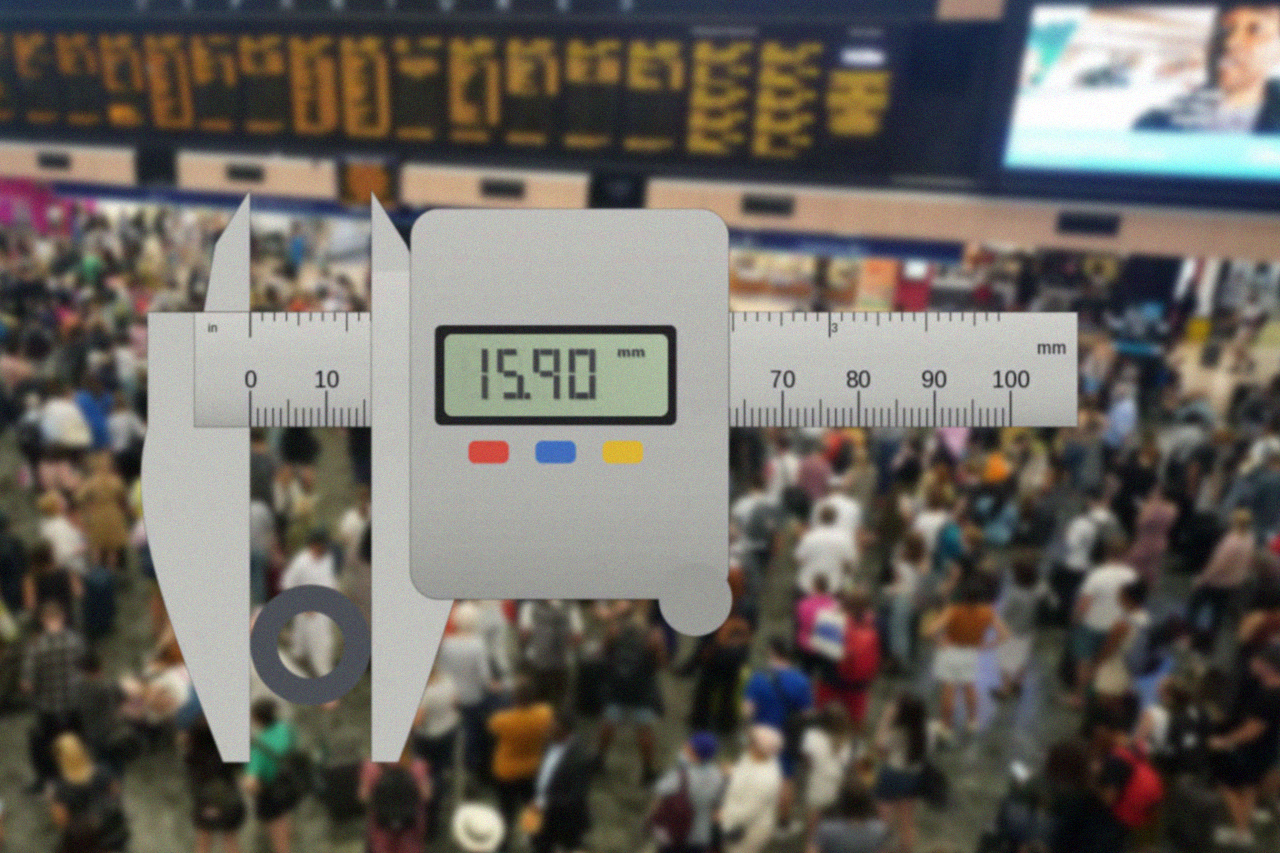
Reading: 15.90
